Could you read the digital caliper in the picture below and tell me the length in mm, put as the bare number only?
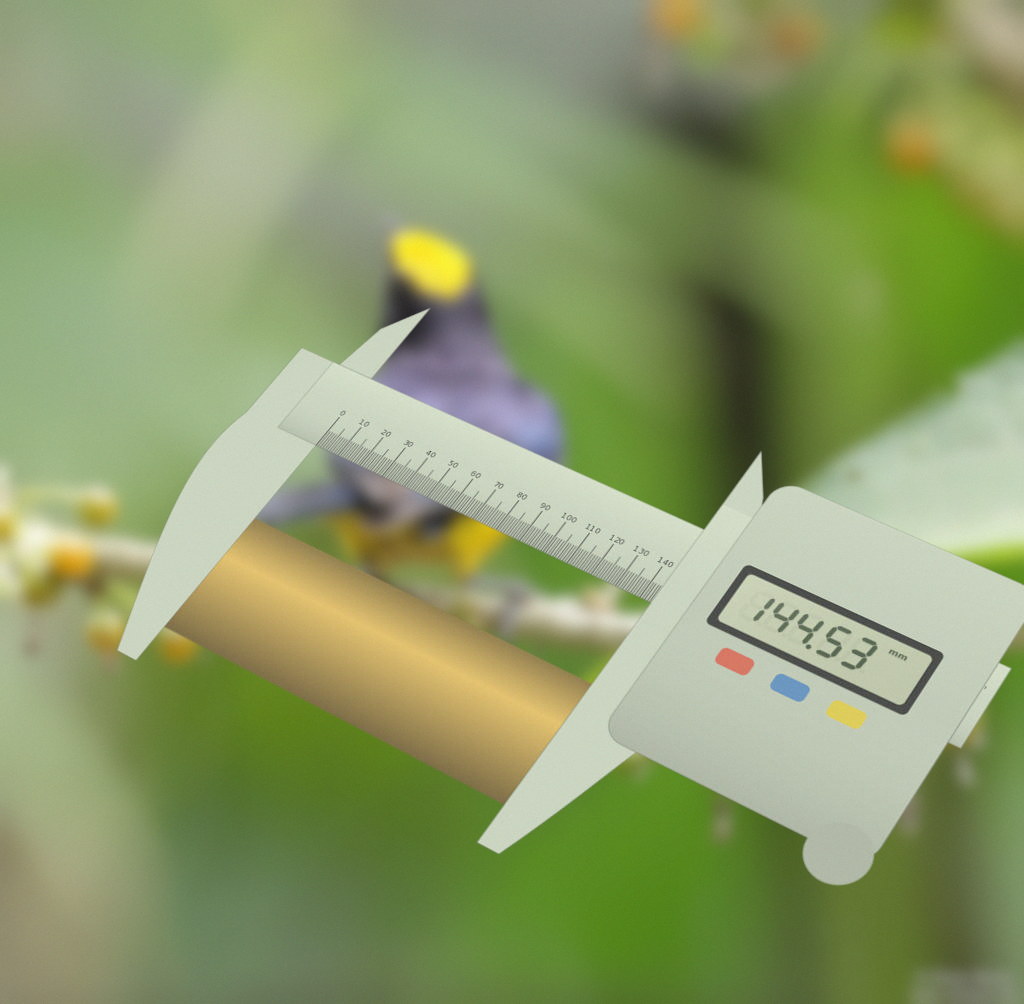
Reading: 144.53
